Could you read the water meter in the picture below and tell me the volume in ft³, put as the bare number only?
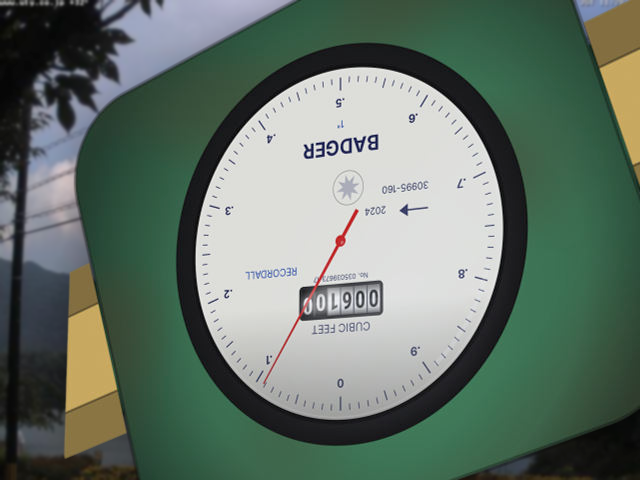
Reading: 6100.09
